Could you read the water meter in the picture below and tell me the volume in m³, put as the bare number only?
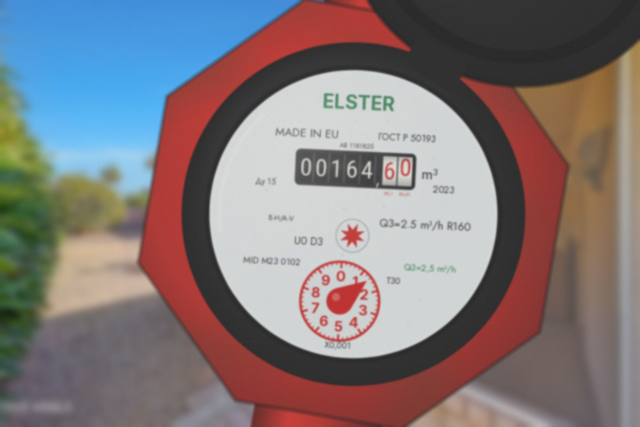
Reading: 164.601
